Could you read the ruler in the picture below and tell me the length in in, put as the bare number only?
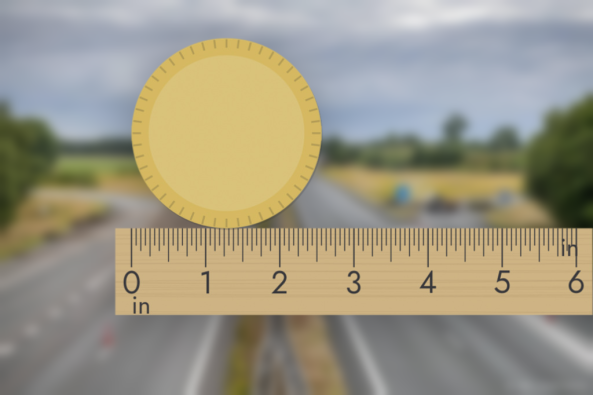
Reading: 2.5625
